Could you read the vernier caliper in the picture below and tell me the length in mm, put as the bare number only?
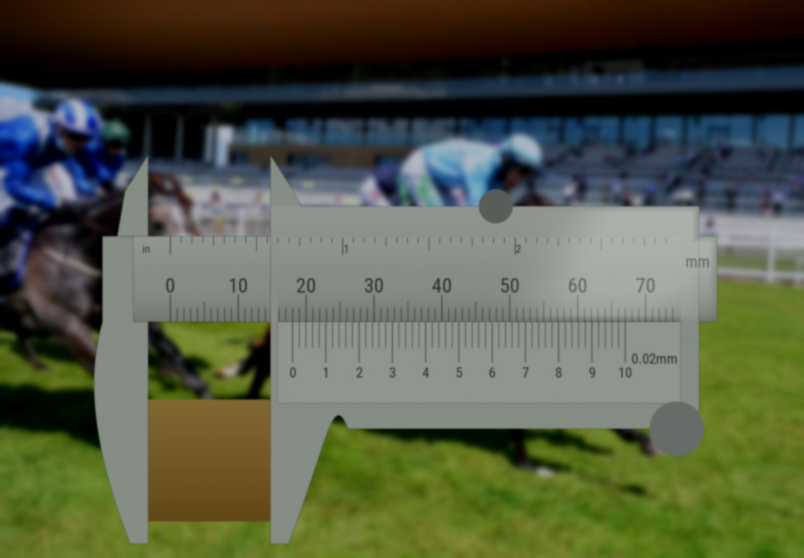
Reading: 18.0
